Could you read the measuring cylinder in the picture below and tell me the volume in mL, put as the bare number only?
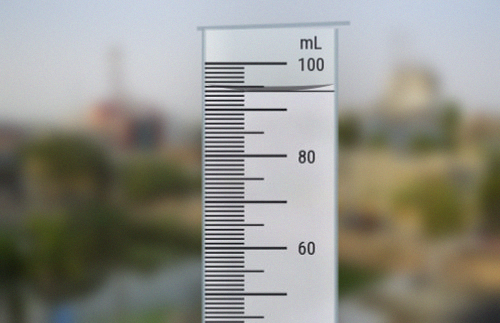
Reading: 94
